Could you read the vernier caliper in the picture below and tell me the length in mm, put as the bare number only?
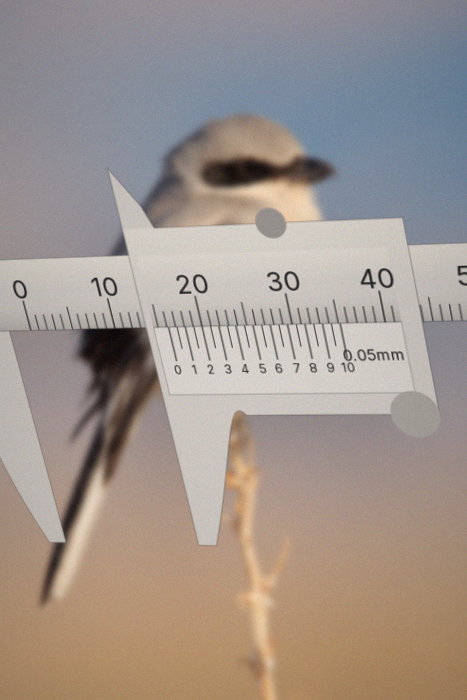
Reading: 16.2
